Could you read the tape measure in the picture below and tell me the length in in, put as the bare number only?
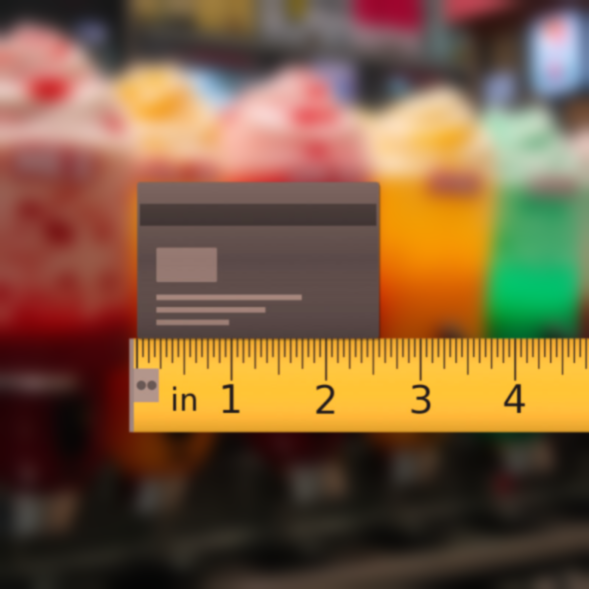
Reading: 2.5625
